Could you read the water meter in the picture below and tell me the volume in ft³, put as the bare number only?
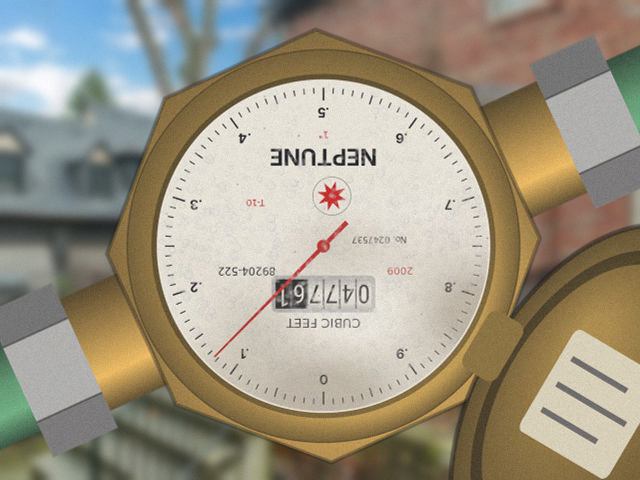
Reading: 47761.12
